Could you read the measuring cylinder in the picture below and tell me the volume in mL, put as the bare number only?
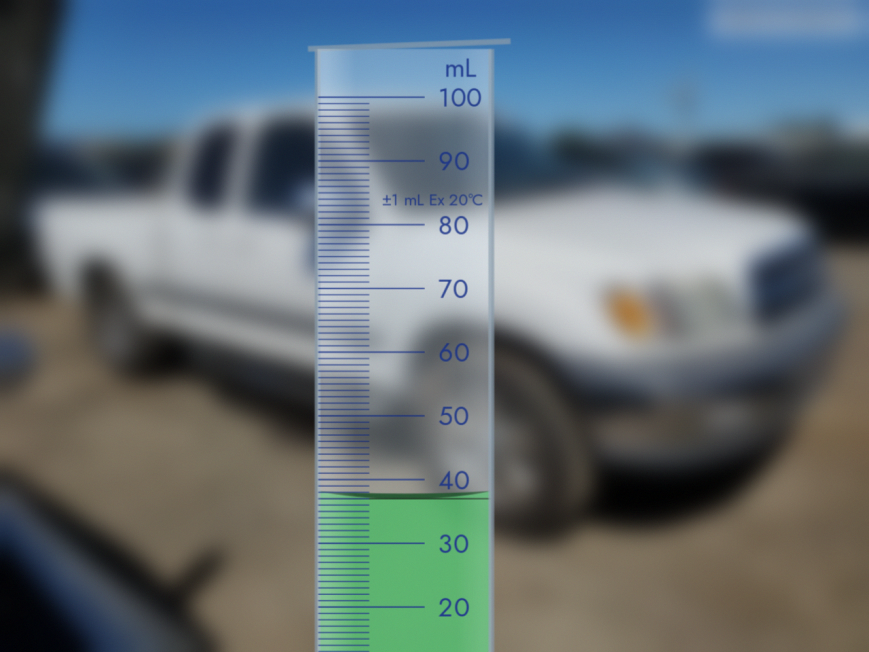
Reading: 37
